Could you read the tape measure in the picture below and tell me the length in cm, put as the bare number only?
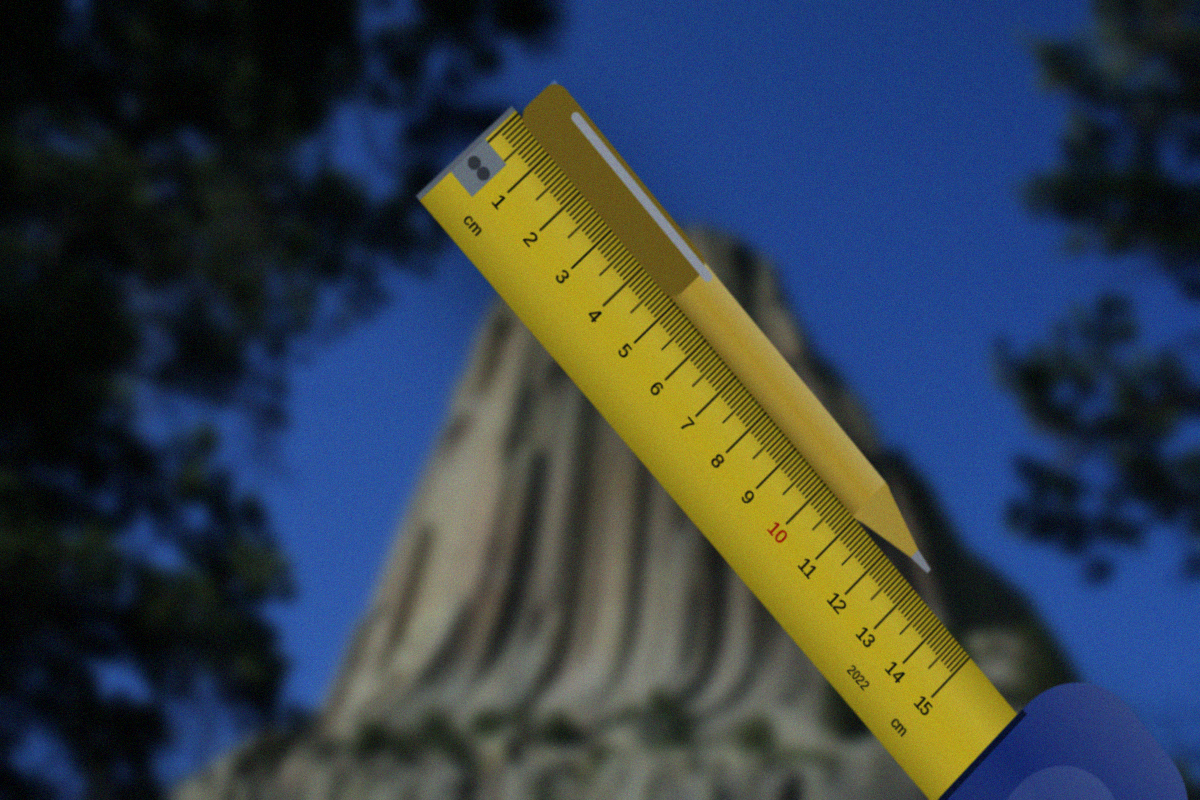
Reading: 13
